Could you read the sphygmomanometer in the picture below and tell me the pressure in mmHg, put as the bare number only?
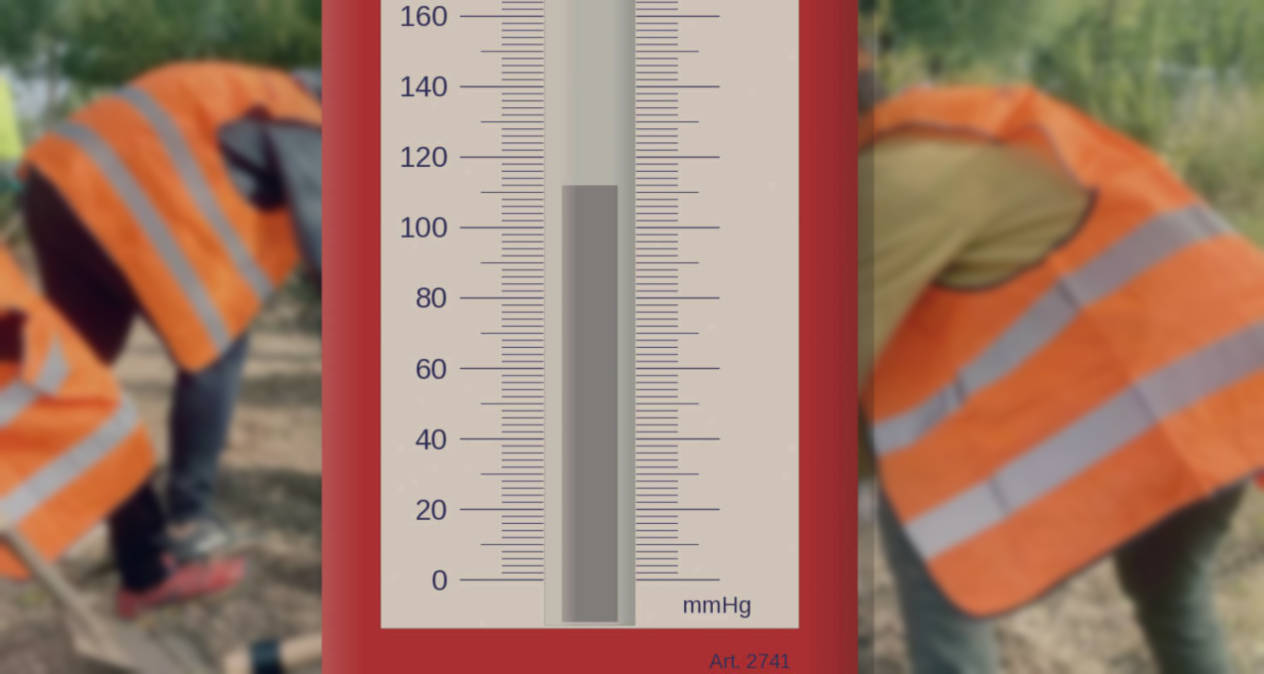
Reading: 112
